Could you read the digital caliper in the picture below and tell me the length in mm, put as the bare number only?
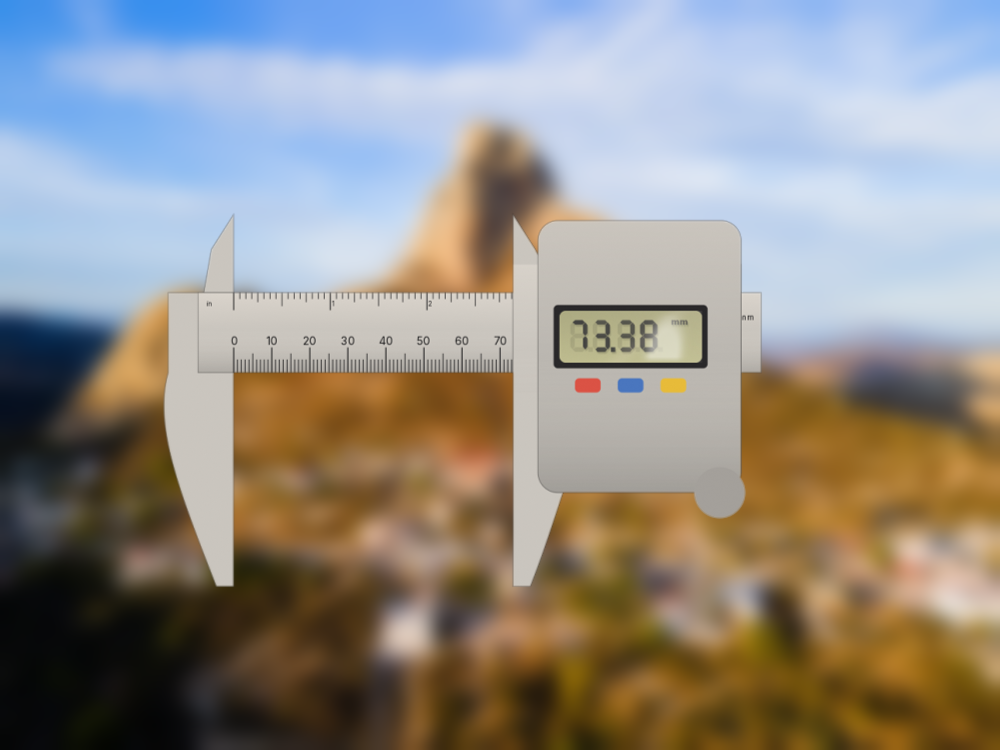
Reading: 73.38
